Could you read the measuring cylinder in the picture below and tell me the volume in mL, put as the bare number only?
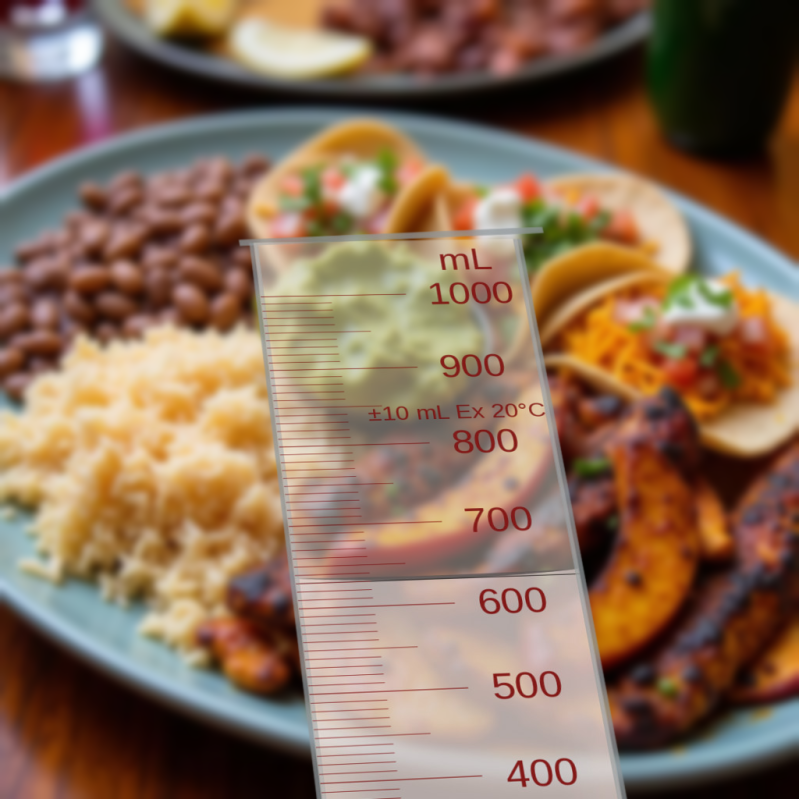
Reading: 630
